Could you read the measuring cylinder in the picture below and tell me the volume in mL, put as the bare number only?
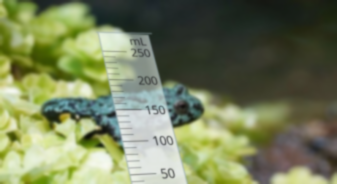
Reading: 150
